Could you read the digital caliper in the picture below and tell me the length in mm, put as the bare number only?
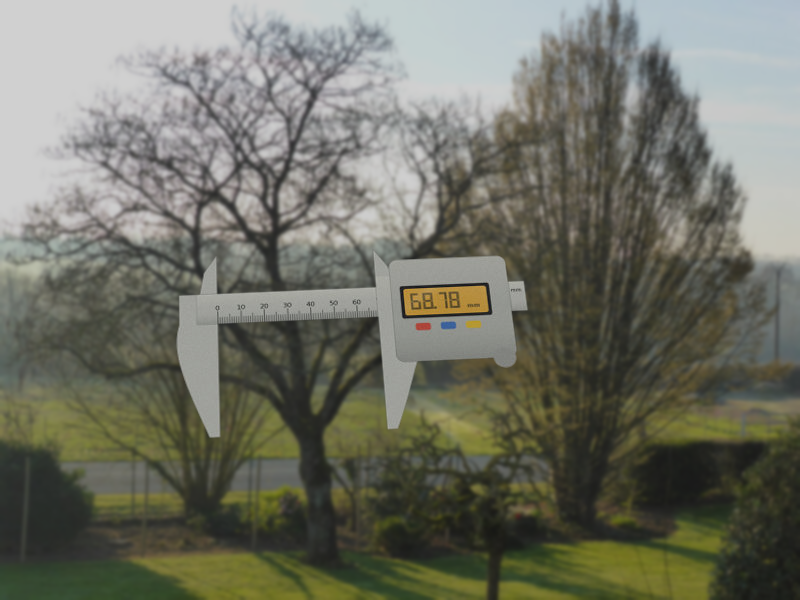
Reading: 68.78
